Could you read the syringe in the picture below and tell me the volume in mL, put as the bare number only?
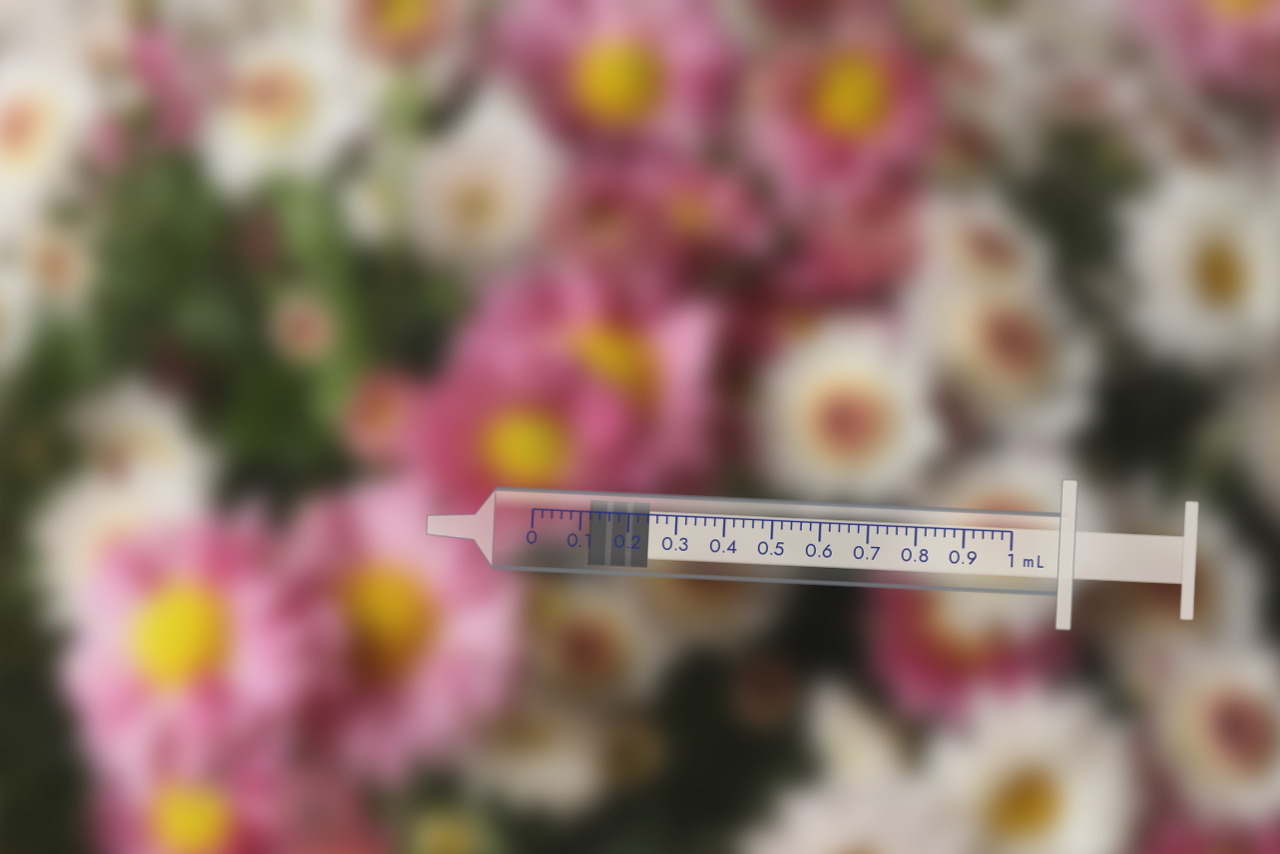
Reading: 0.12
